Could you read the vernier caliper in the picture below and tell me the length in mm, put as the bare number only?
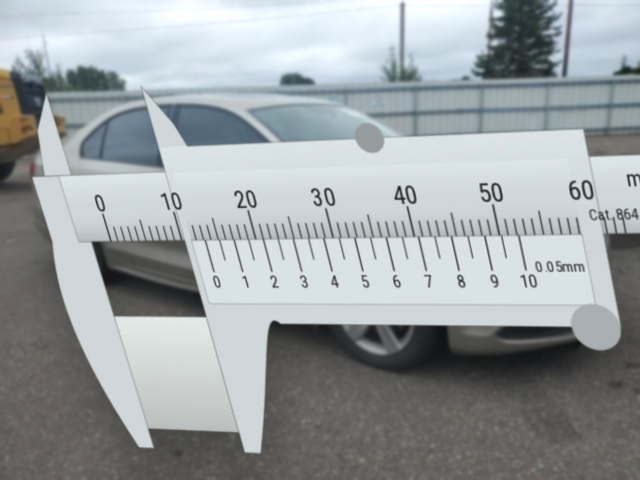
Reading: 13.2
